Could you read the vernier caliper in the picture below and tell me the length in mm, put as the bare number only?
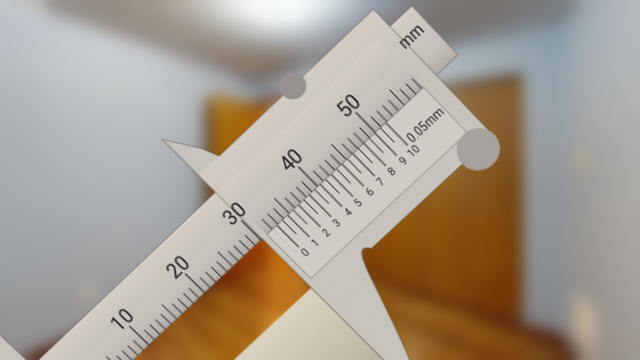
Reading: 32.8
